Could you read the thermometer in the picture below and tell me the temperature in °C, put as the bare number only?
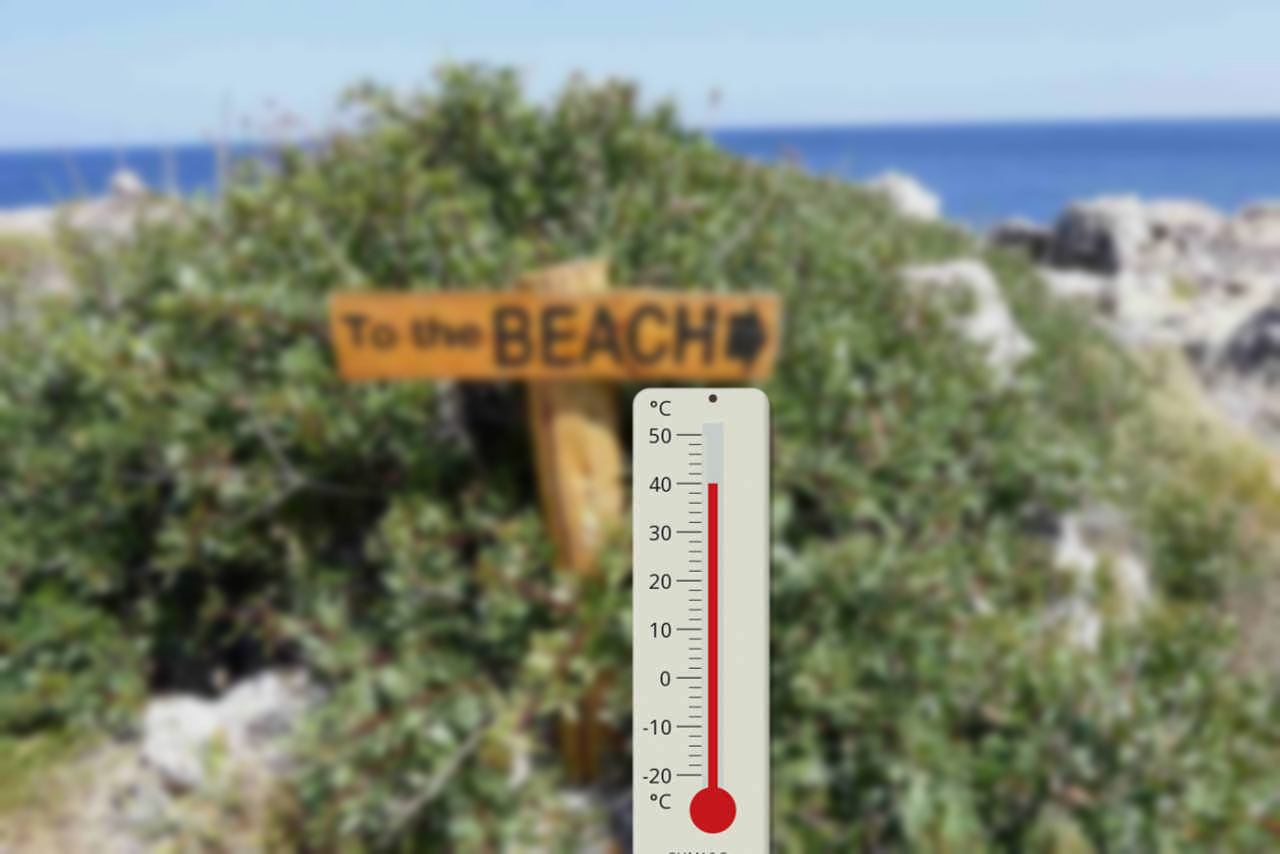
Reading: 40
